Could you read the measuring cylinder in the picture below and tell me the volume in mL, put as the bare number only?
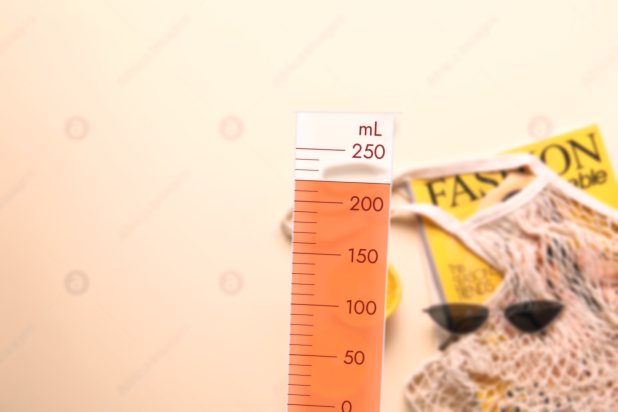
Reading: 220
